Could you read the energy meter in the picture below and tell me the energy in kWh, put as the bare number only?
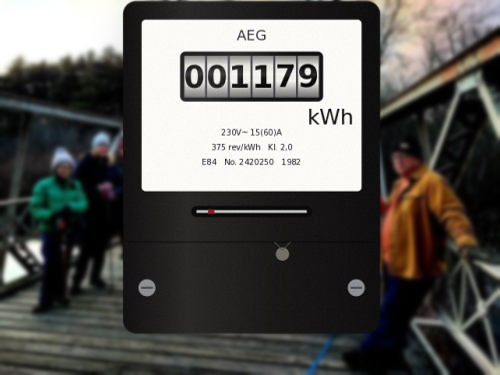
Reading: 1179
